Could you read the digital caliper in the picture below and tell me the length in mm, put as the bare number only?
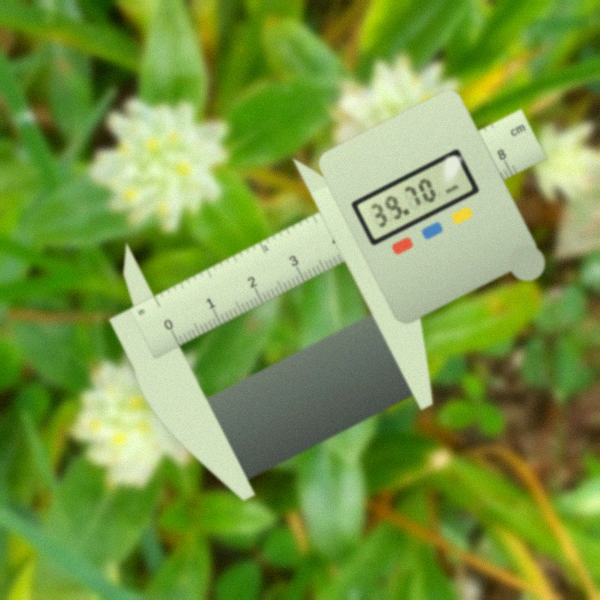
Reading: 39.70
